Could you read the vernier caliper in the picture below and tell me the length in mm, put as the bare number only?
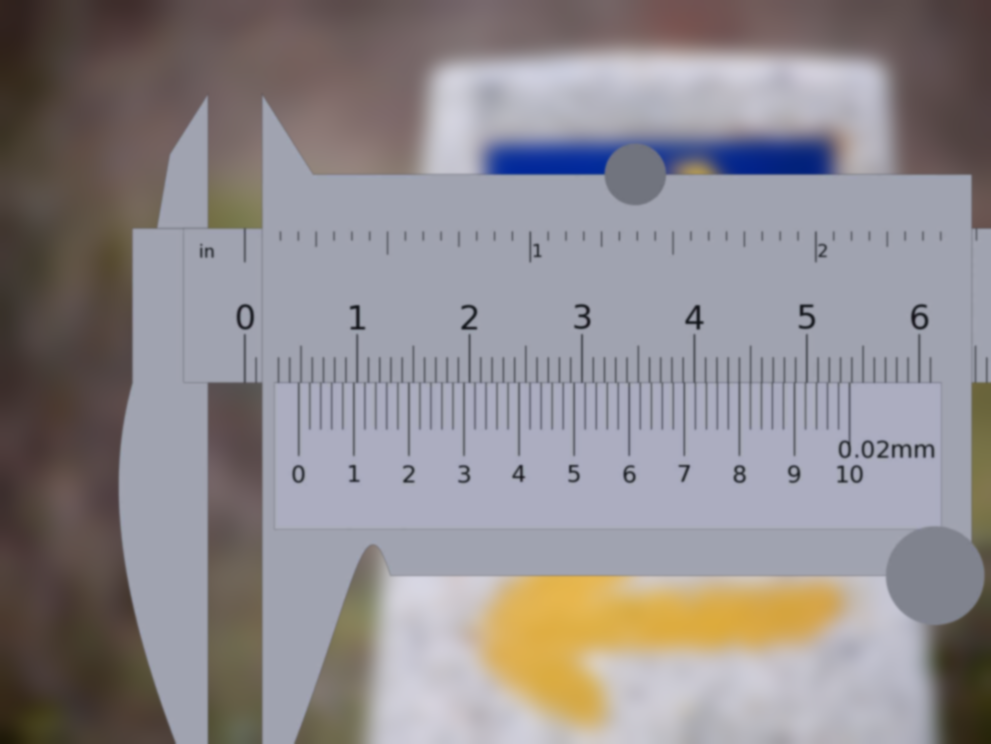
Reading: 4.8
